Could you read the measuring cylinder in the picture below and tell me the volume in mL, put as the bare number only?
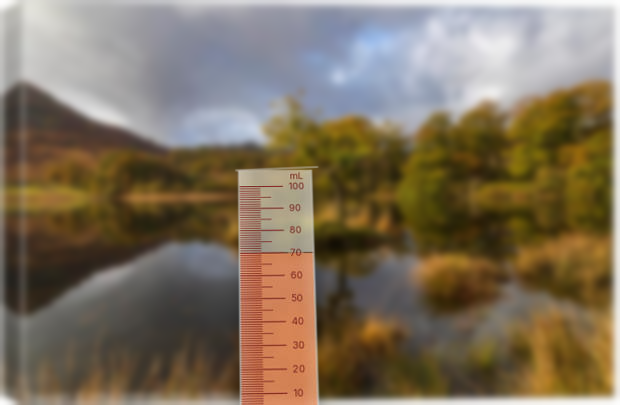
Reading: 70
